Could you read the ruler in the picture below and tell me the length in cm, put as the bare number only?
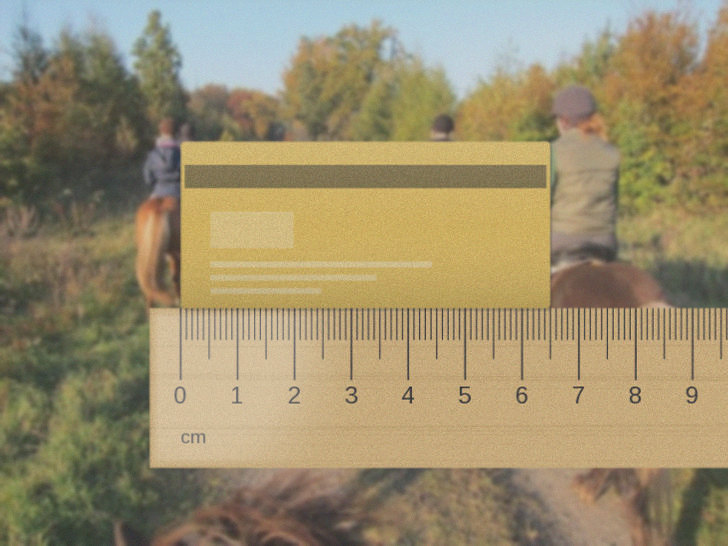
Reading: 6.5
